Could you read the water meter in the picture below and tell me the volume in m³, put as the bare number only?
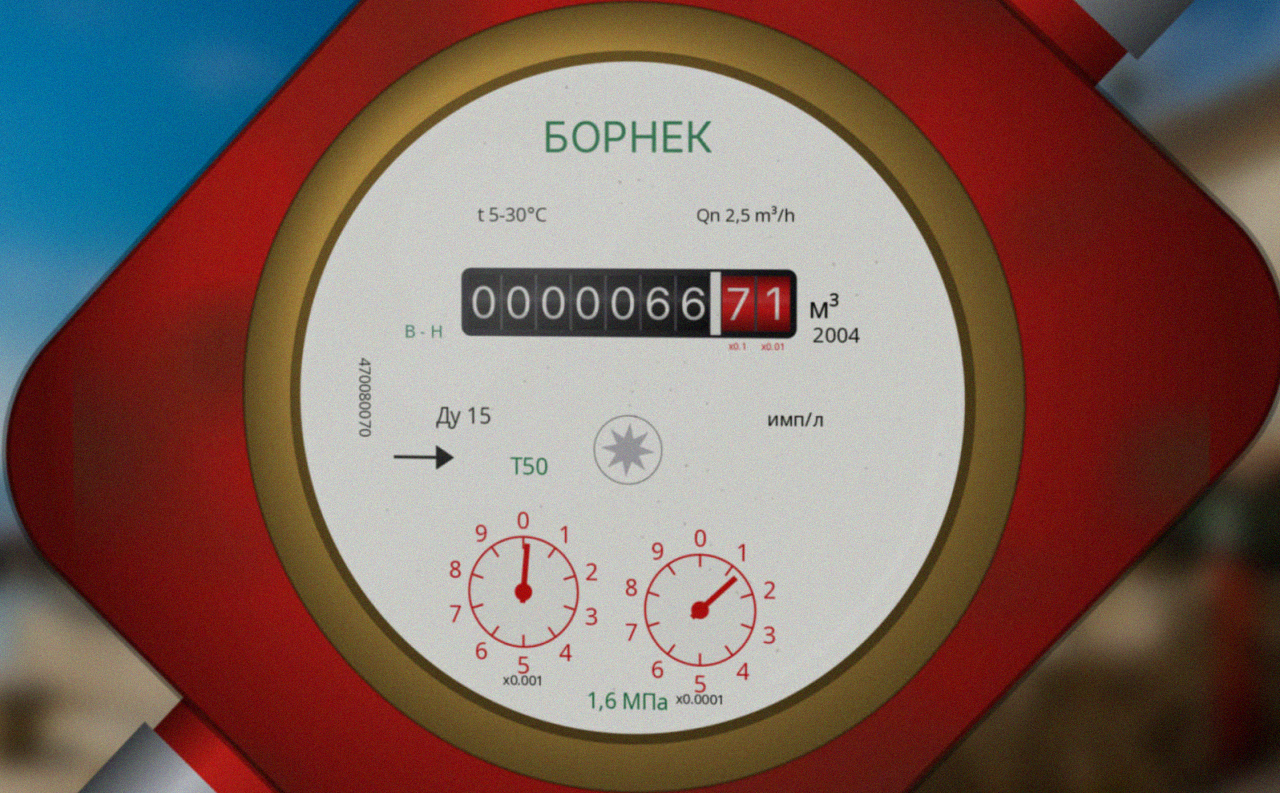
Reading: 66.7101
